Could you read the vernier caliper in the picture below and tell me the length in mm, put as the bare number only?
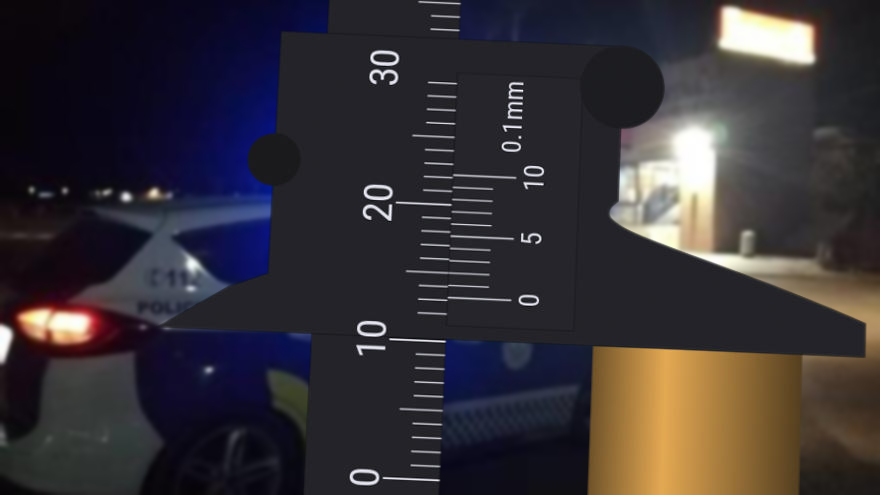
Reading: 13.2
